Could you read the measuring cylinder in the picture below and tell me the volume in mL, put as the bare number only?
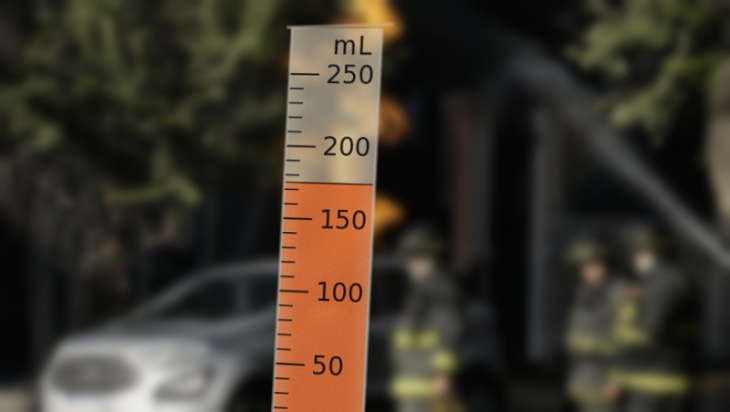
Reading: 175
